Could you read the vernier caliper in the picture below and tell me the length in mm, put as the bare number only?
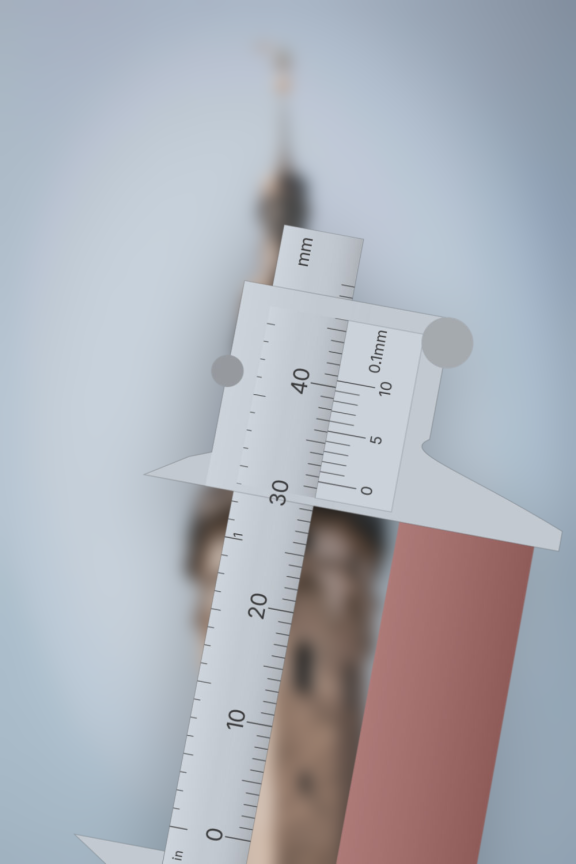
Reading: 31.6
